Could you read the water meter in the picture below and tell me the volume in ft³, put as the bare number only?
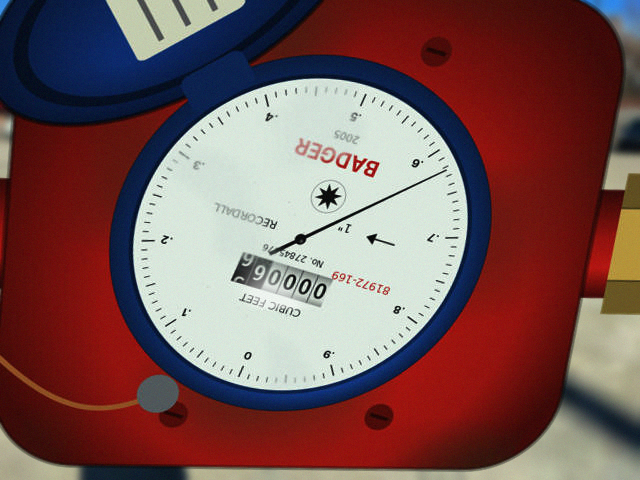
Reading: 65.62
